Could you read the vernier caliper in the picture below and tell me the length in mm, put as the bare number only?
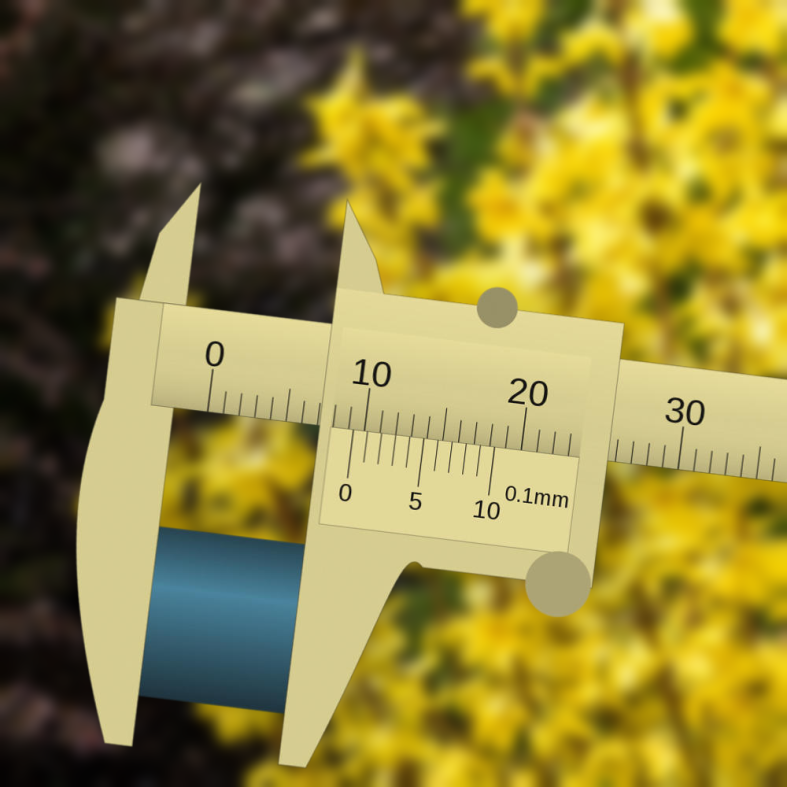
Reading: 9.3
